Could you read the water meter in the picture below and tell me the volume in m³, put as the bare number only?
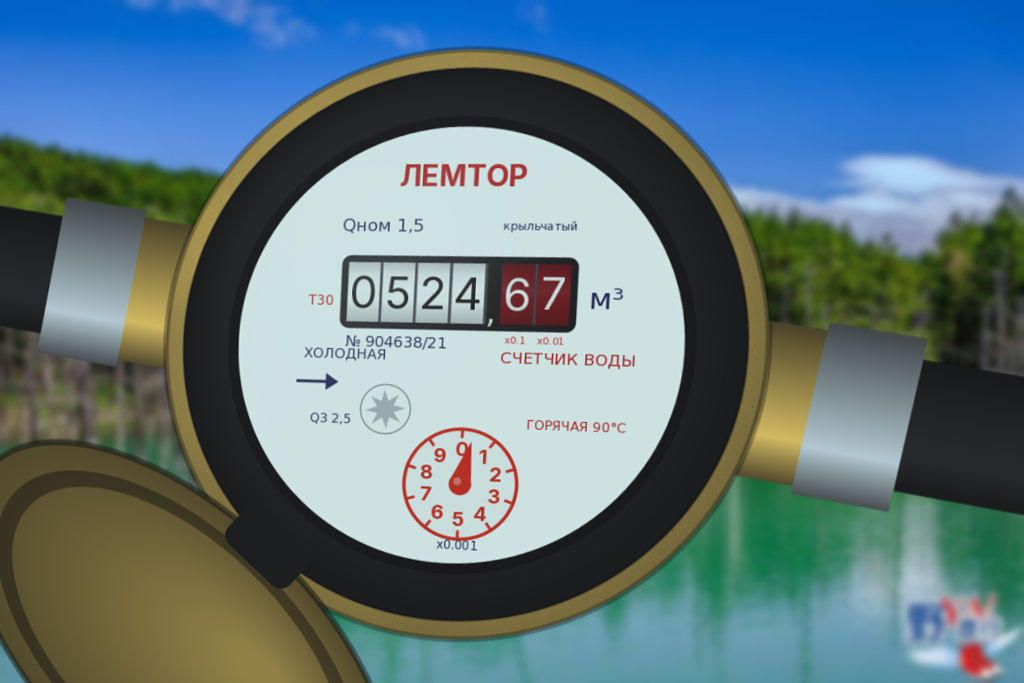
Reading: 524.670
